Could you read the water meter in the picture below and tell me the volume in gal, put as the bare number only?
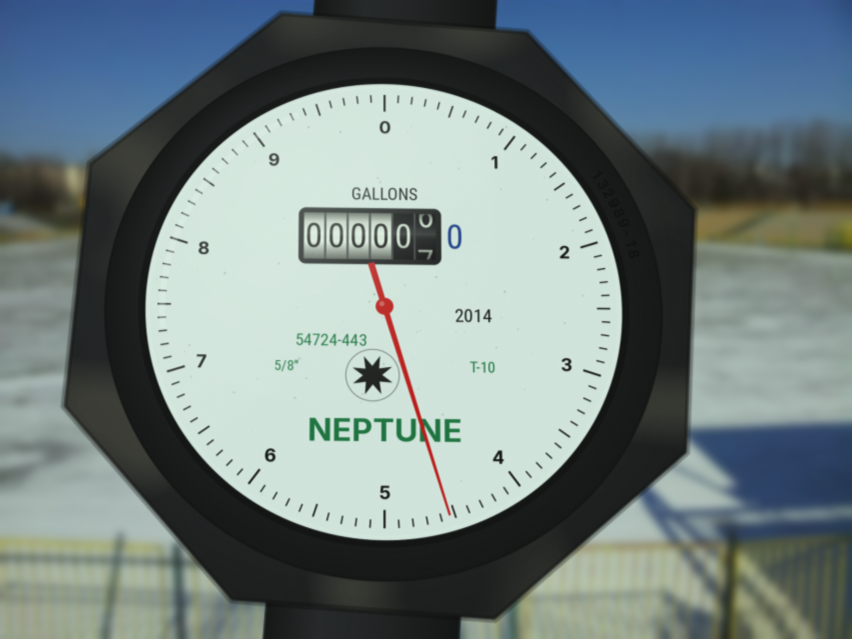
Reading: 64.5
